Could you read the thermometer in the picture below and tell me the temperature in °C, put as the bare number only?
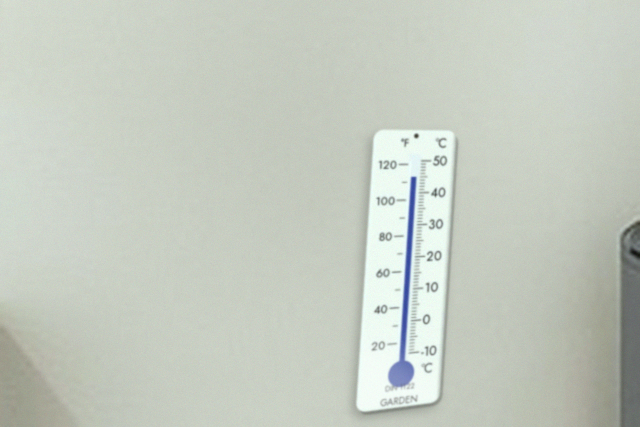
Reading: 45
